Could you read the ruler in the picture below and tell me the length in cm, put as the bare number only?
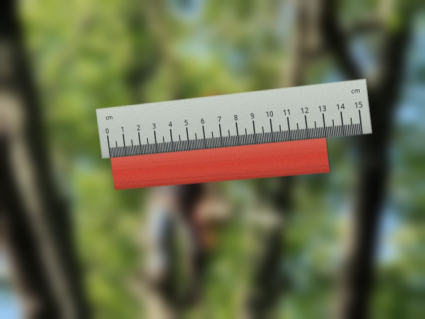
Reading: 13
